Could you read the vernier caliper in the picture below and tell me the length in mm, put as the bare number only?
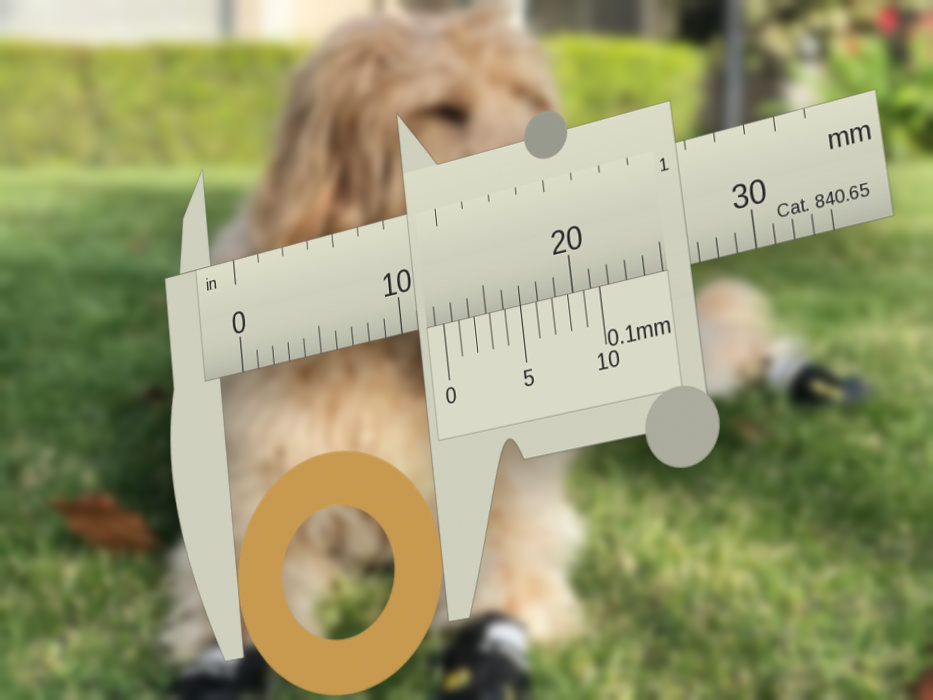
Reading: 12.5
